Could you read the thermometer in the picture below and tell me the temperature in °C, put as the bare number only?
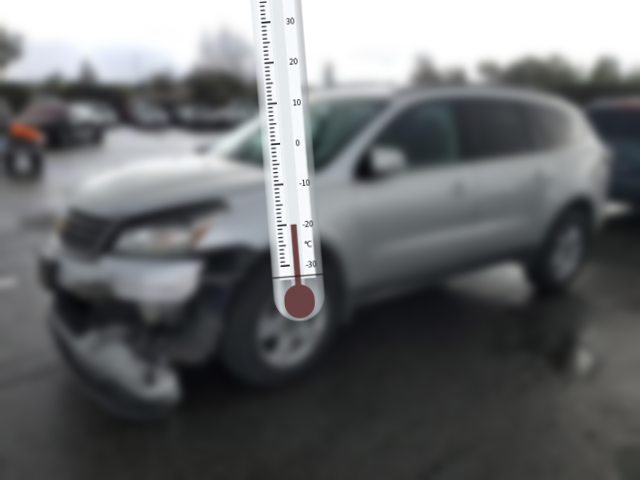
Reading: -20
